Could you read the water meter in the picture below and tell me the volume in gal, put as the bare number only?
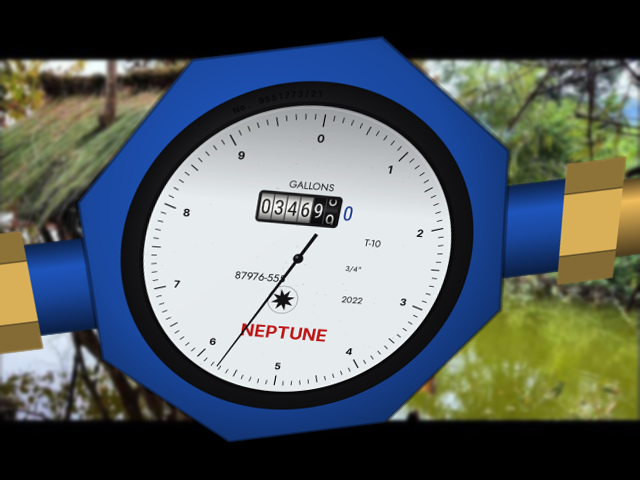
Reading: 346985.7
